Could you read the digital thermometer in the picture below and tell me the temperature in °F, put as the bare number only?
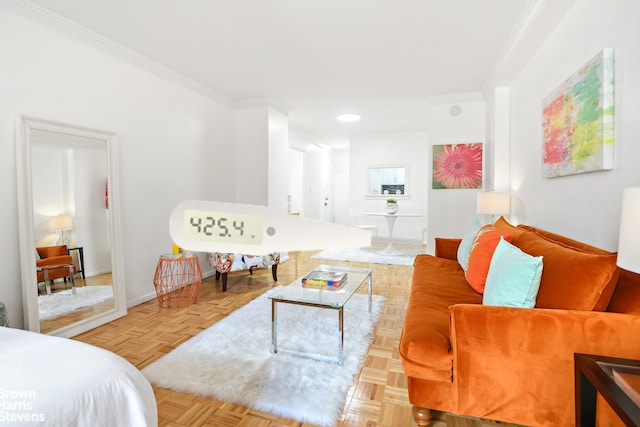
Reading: 425.4
